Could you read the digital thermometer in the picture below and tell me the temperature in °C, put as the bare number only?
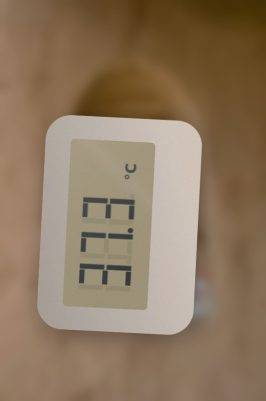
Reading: 37.3
